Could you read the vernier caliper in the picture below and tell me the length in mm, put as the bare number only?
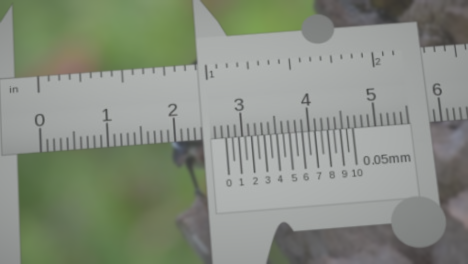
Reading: 27.6
